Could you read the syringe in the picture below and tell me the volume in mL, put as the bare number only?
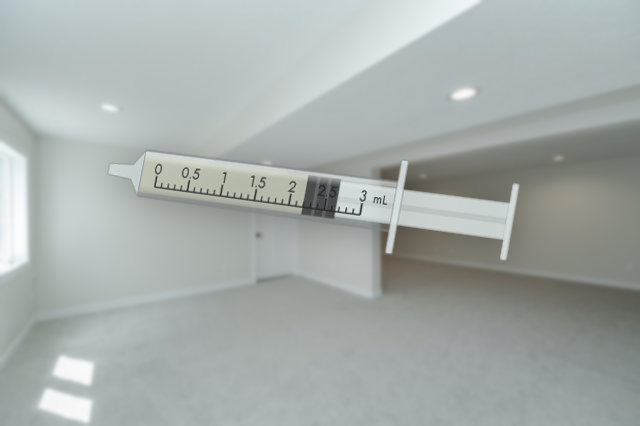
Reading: 2.2
